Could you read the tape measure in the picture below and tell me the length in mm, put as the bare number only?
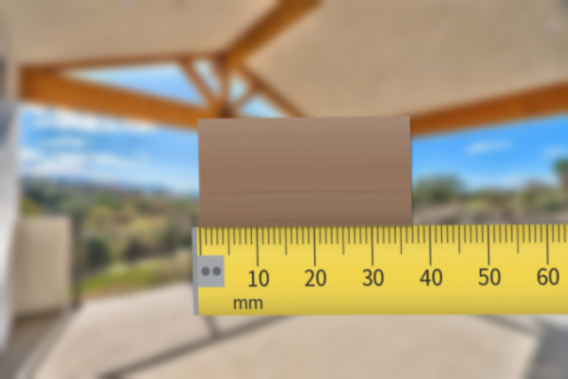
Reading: 37
